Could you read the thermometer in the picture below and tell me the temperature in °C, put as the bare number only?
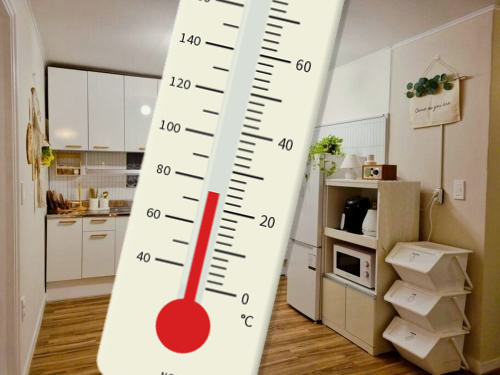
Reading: 24
